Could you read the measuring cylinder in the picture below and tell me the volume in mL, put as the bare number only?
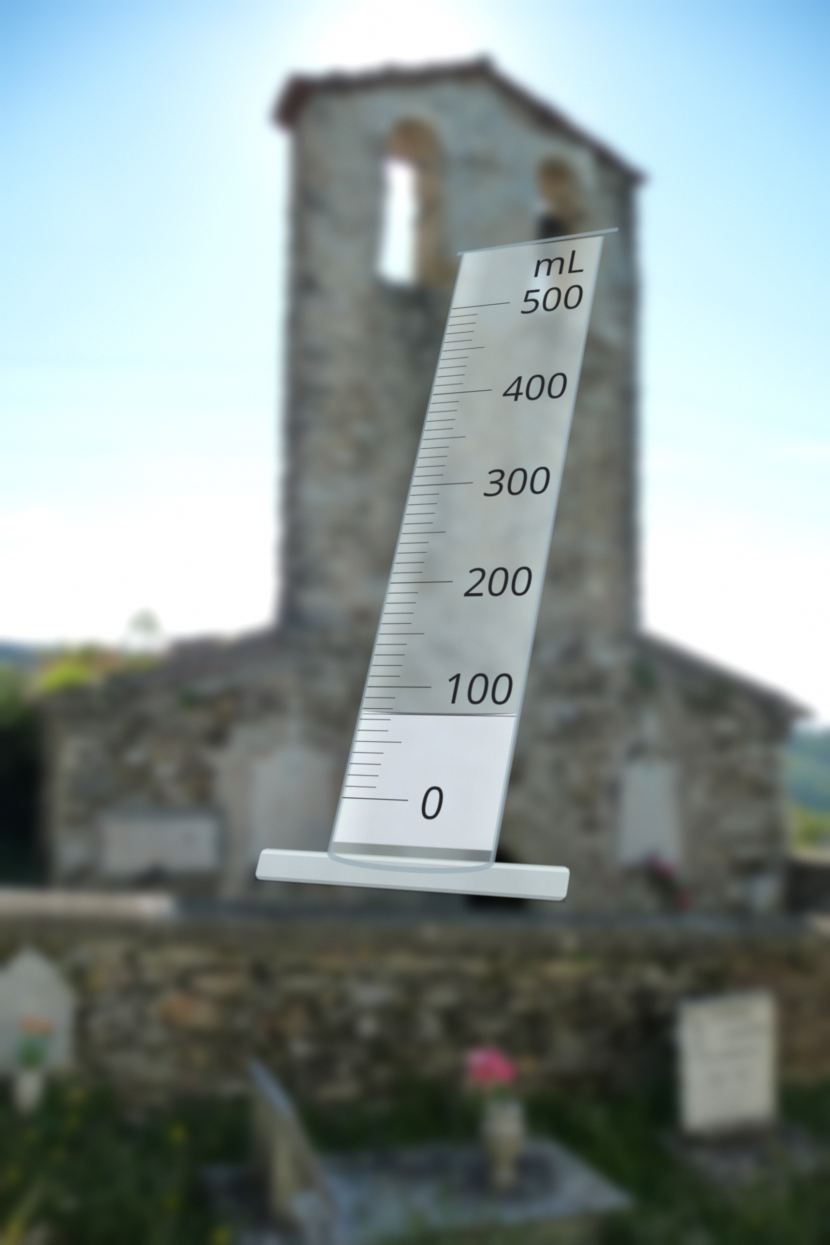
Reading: 75
